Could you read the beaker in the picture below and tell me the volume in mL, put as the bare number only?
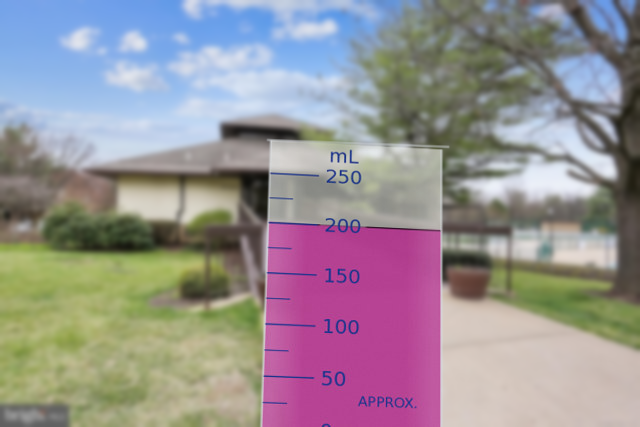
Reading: 200
